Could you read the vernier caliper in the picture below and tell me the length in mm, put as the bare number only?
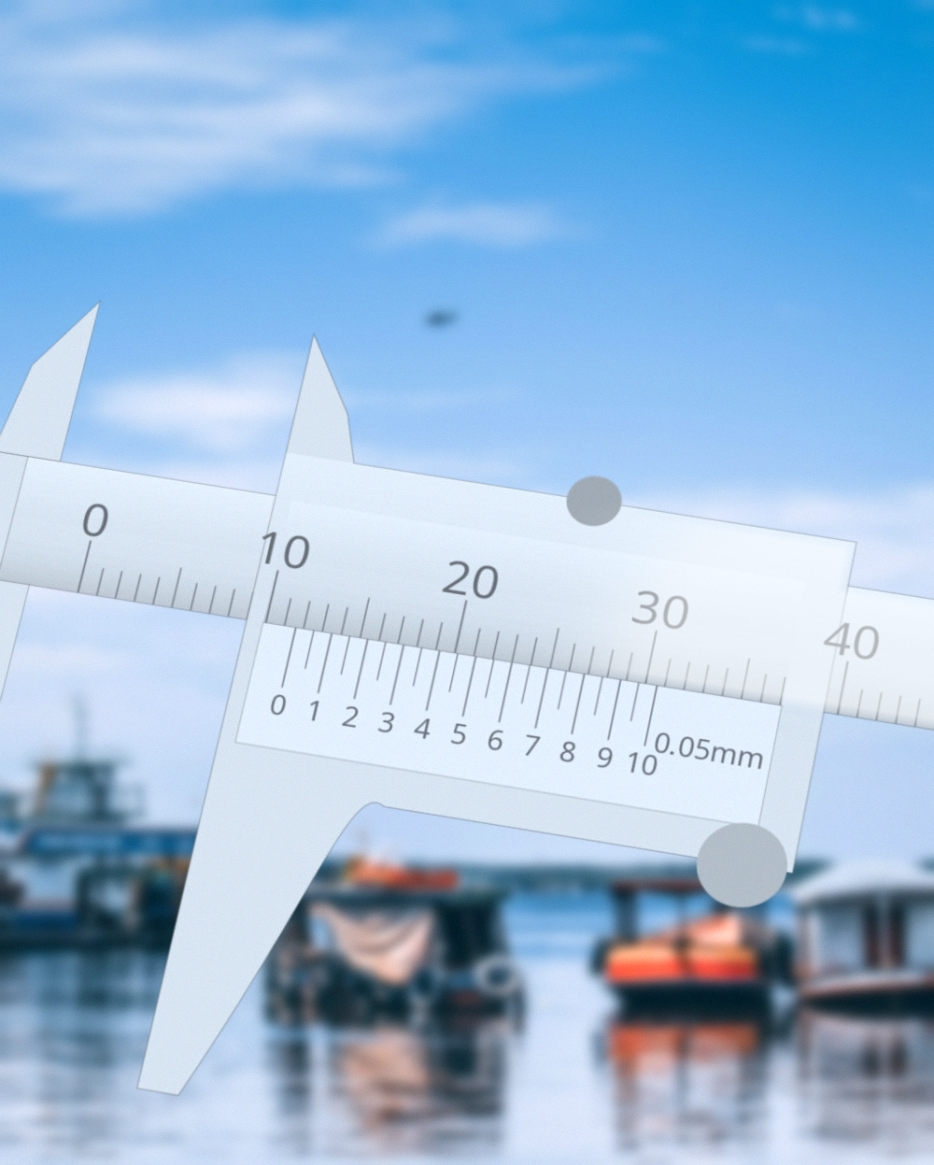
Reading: 11.6
